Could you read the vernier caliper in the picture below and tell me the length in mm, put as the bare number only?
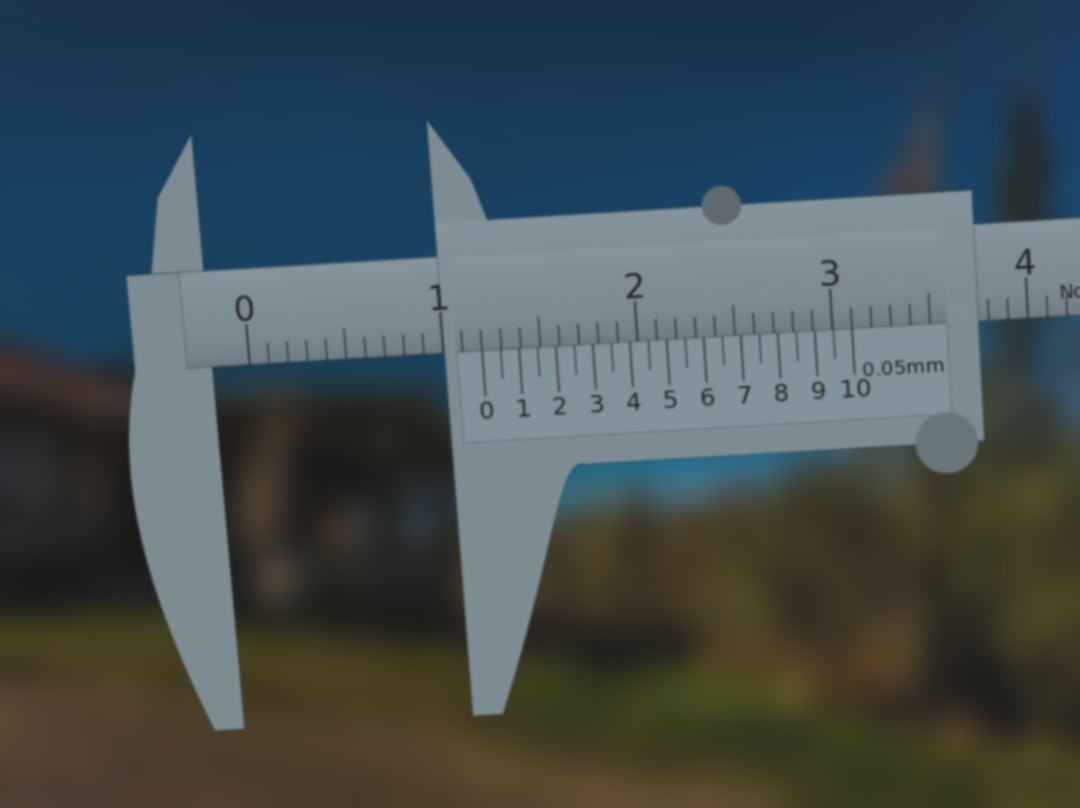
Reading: 12.0
